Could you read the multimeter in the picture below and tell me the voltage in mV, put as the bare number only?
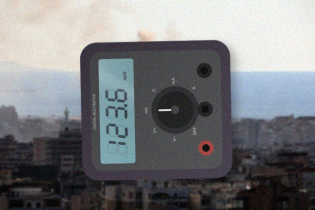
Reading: 123.6
